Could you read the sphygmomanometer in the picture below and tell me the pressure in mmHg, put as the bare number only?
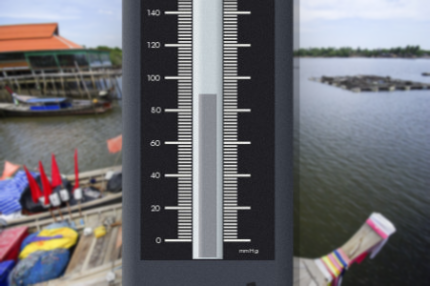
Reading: 90
